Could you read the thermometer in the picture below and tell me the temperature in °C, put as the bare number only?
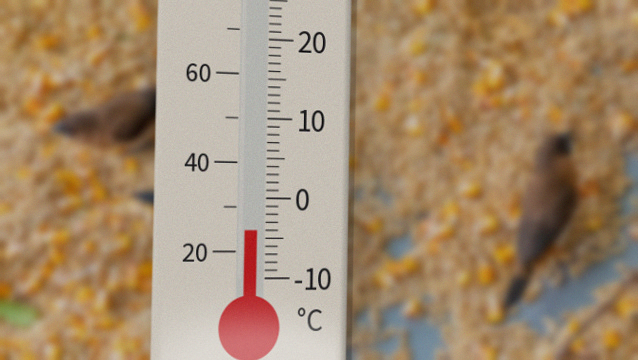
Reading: -4
